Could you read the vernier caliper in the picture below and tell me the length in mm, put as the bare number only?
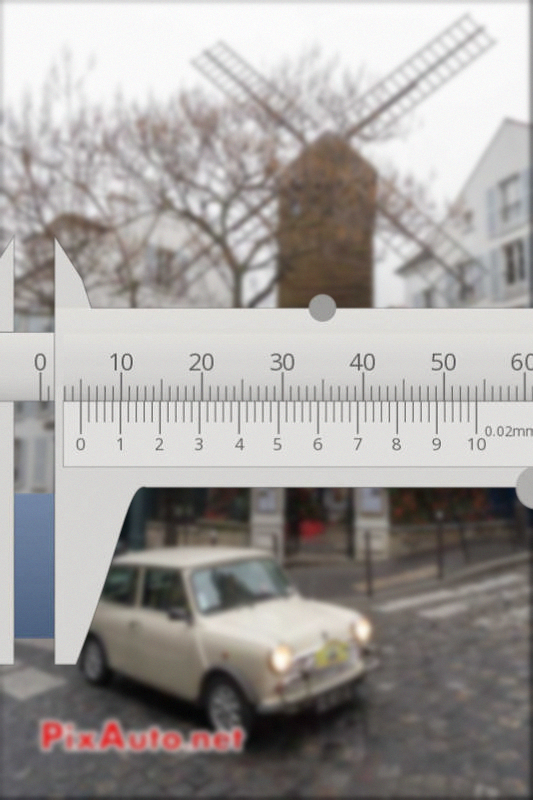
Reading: 5.0
